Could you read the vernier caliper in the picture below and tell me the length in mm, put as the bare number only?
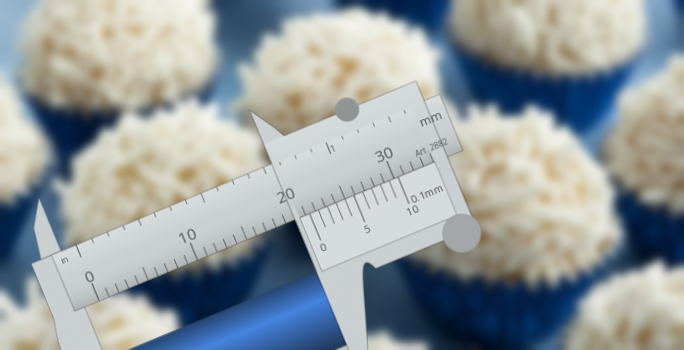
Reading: 21.4
